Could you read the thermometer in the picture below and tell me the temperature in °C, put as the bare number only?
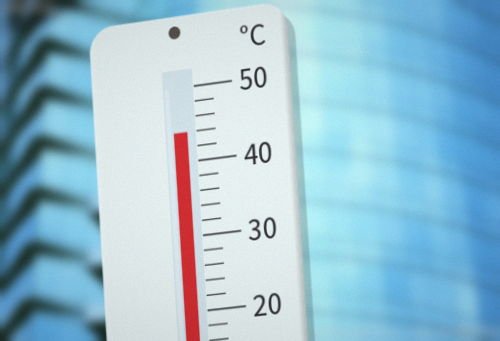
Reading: 44
